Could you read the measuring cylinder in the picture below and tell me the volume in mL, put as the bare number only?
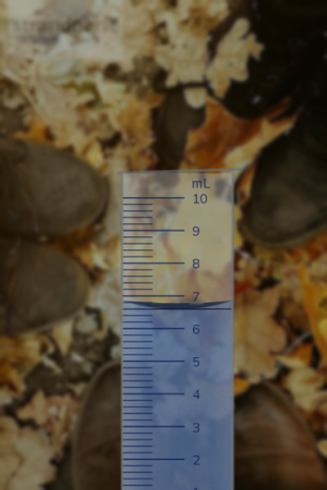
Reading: 6.6
